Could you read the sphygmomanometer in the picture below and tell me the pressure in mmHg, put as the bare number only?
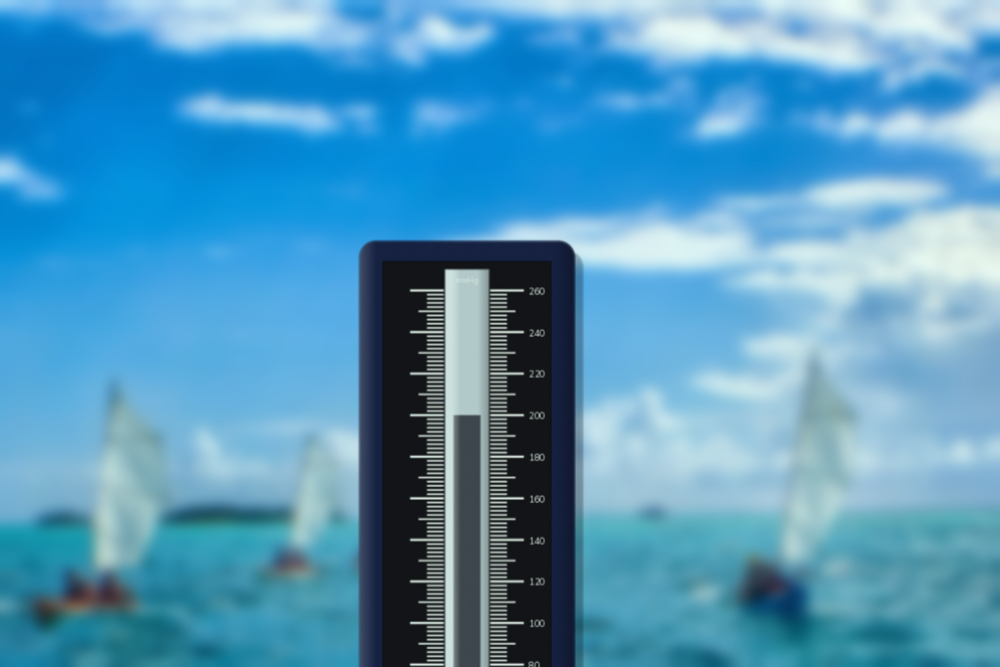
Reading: 200
